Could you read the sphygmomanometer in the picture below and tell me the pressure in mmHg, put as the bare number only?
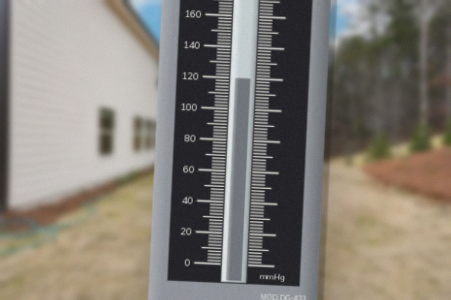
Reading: 120
